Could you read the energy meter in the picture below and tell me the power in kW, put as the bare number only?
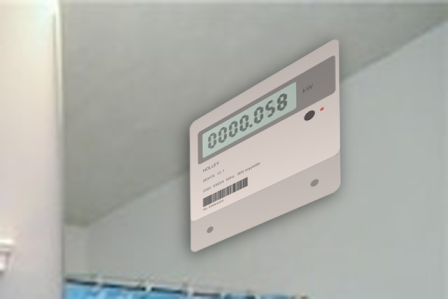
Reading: 0.058
